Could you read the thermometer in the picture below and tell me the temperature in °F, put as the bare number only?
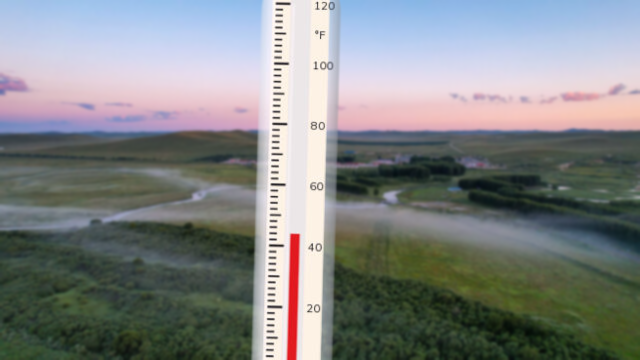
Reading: 44
